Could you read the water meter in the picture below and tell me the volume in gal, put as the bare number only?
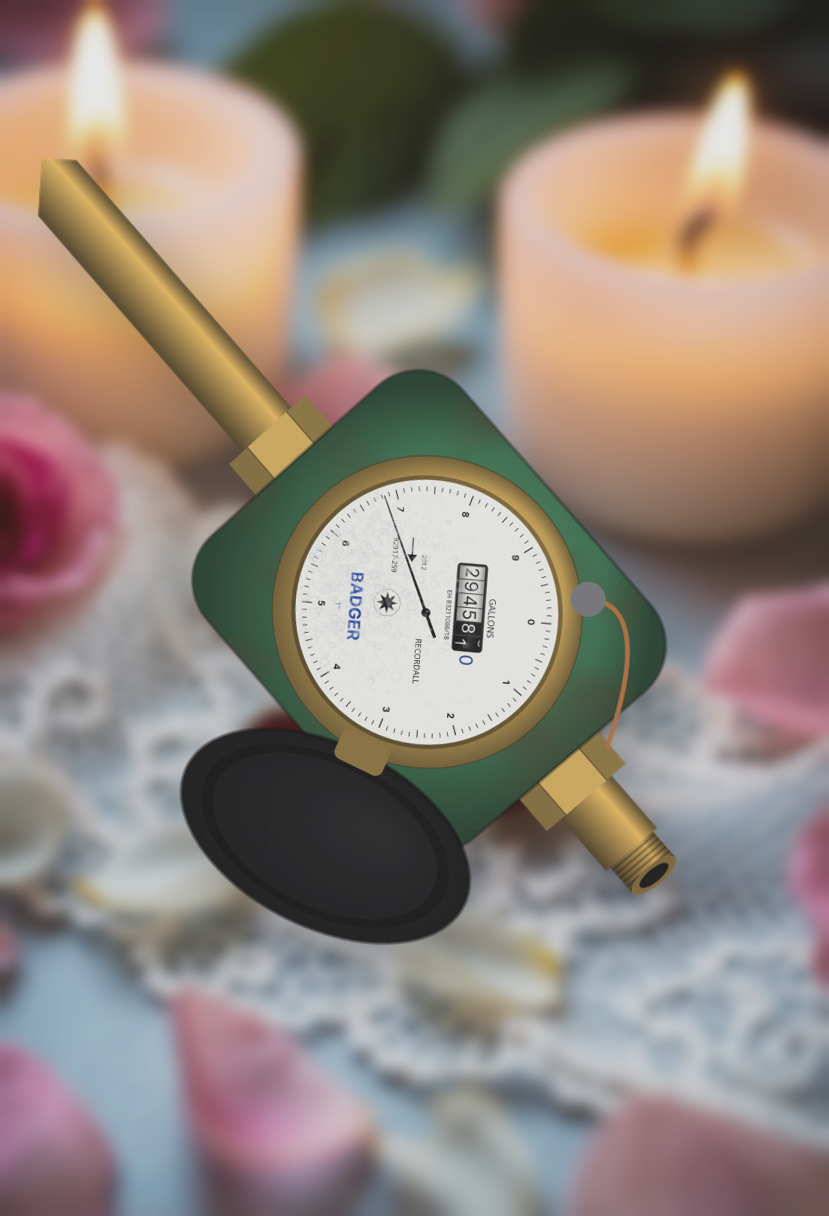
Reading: 2945806.8
